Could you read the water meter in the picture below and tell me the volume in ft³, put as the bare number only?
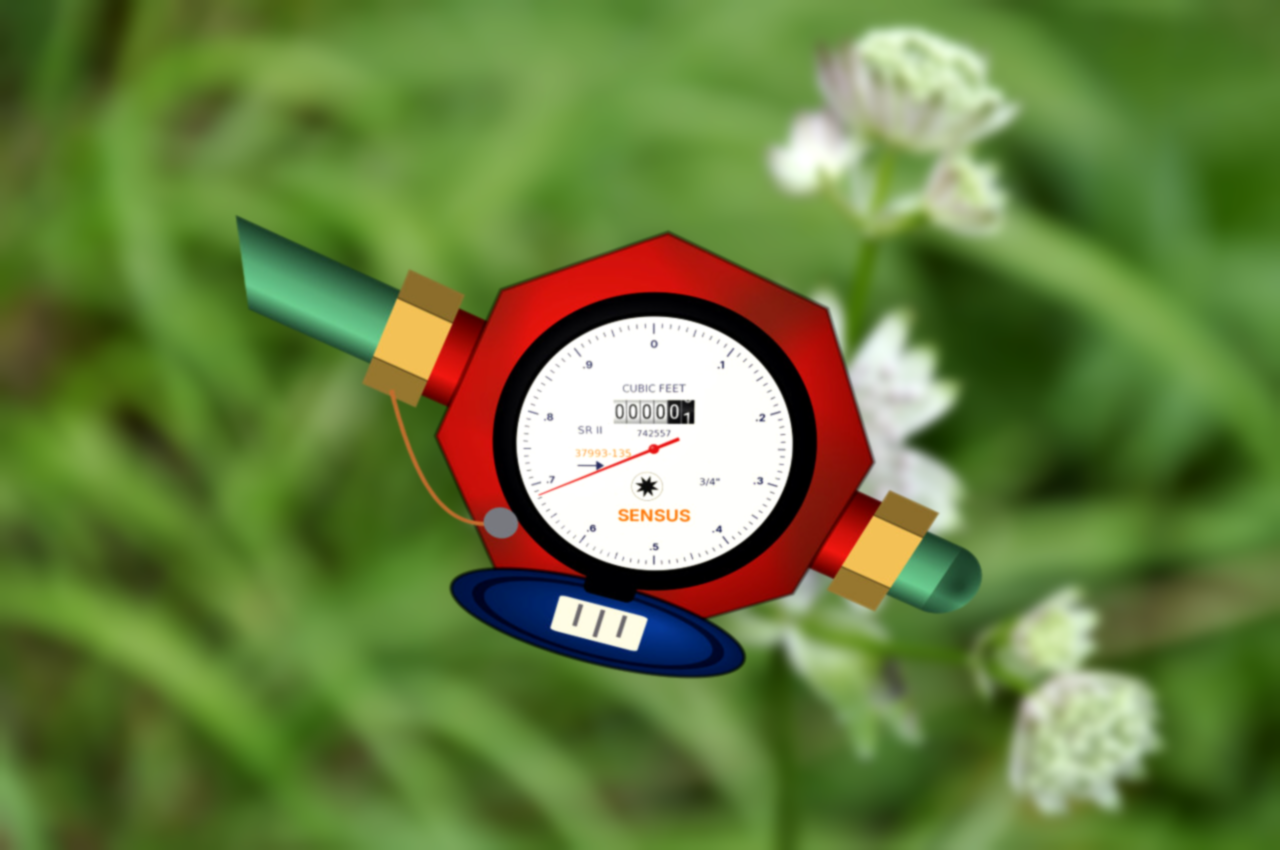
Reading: 0.68
